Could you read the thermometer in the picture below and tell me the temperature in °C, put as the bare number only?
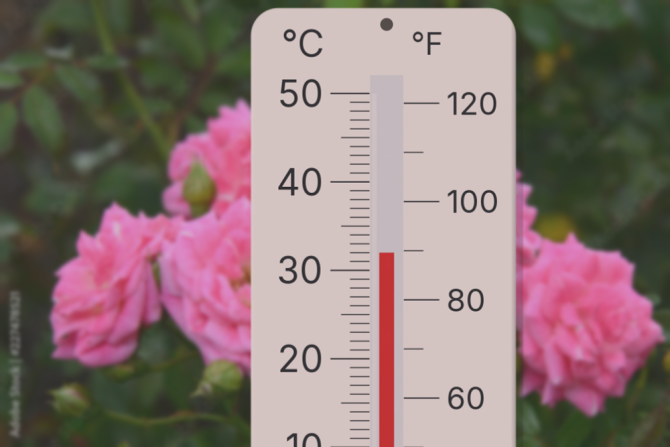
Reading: 32
